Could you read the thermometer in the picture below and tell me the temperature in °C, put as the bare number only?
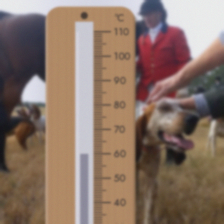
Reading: 60
